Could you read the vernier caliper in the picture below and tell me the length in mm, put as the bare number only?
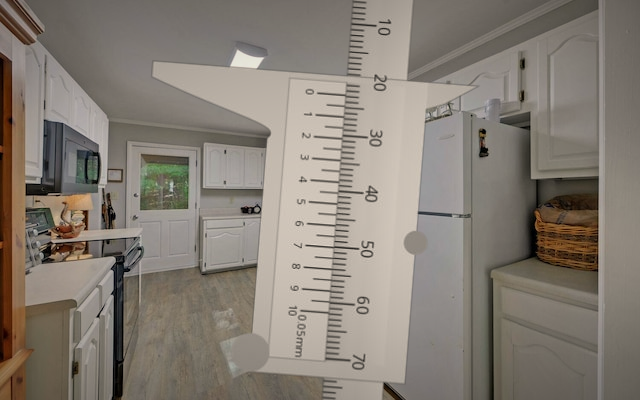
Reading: 22.8
